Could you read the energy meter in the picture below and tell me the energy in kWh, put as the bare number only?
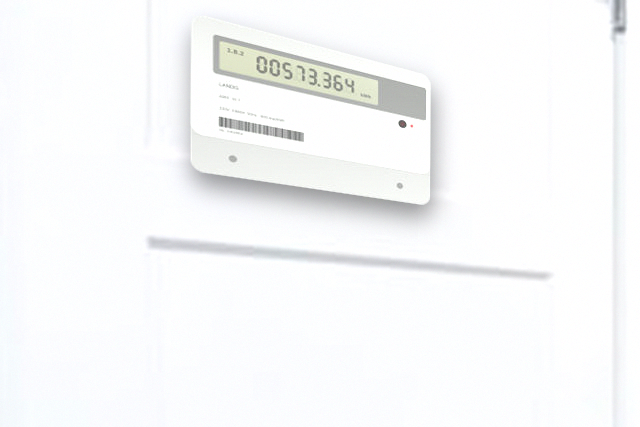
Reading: 573.364
